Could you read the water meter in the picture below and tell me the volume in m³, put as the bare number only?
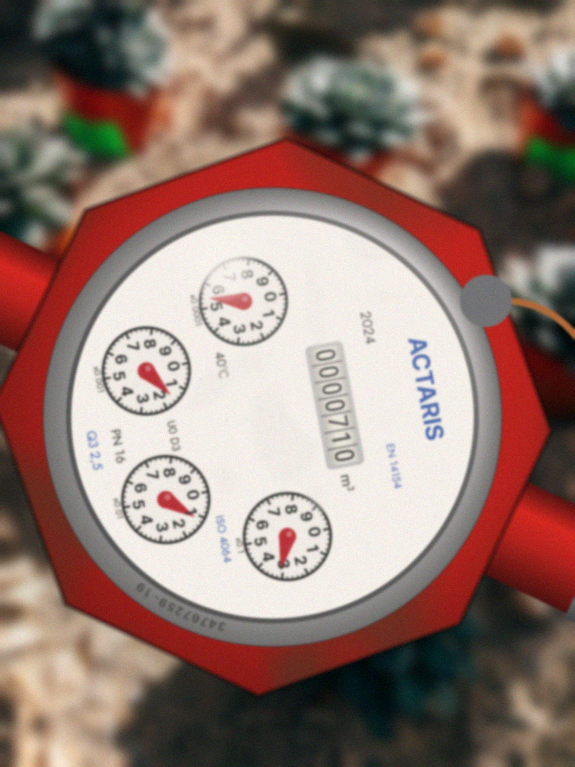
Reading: 710.3115
